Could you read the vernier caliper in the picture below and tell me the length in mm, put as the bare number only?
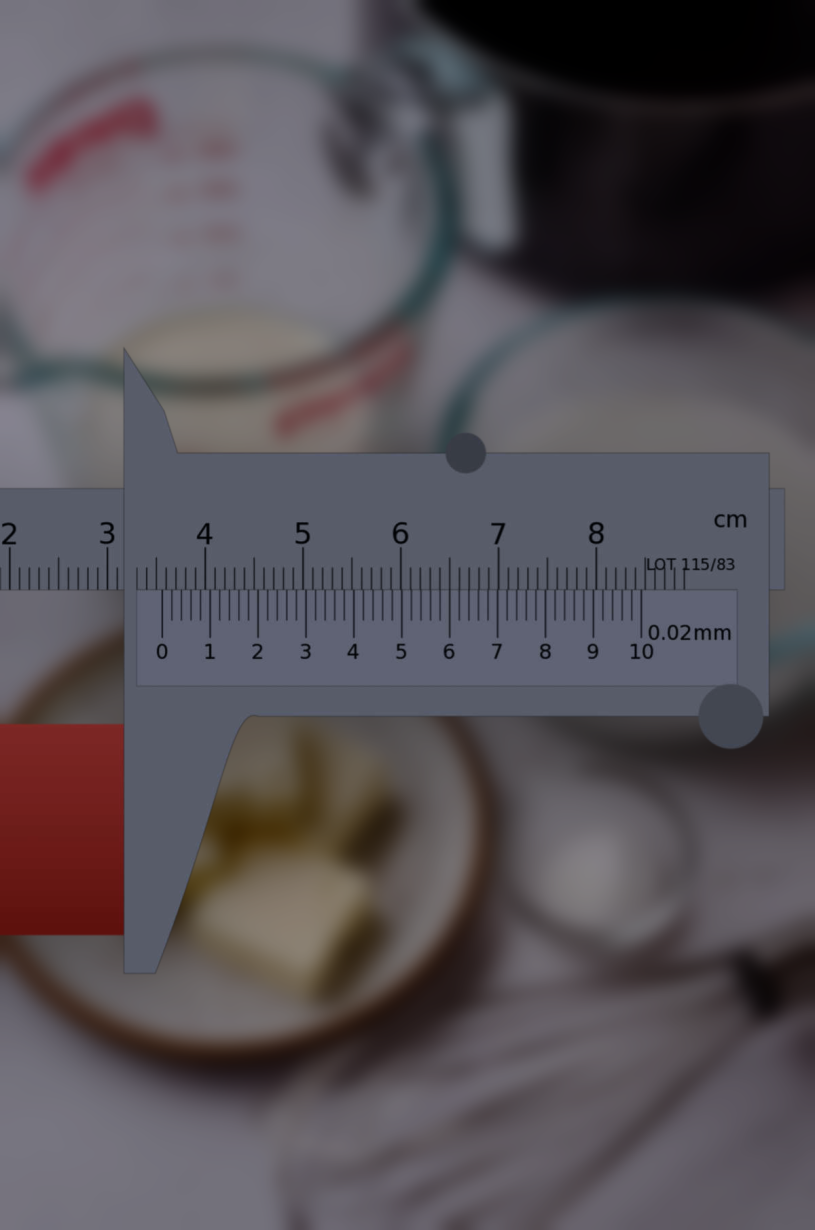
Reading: 35.6
